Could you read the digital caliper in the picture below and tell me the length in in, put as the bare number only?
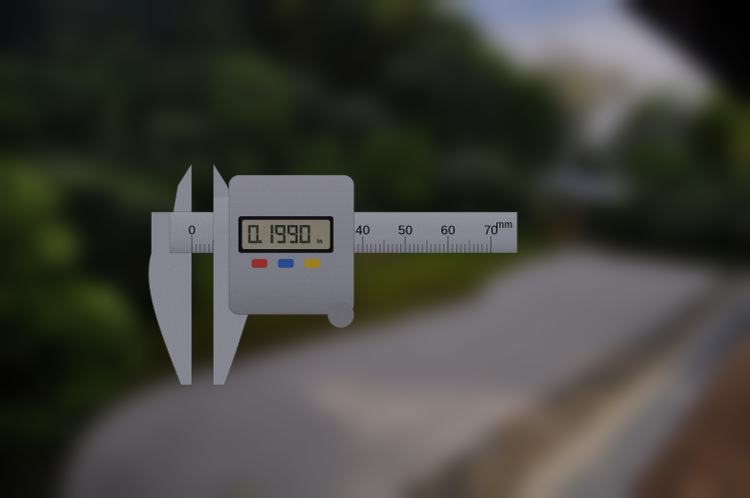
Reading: 0.1990
